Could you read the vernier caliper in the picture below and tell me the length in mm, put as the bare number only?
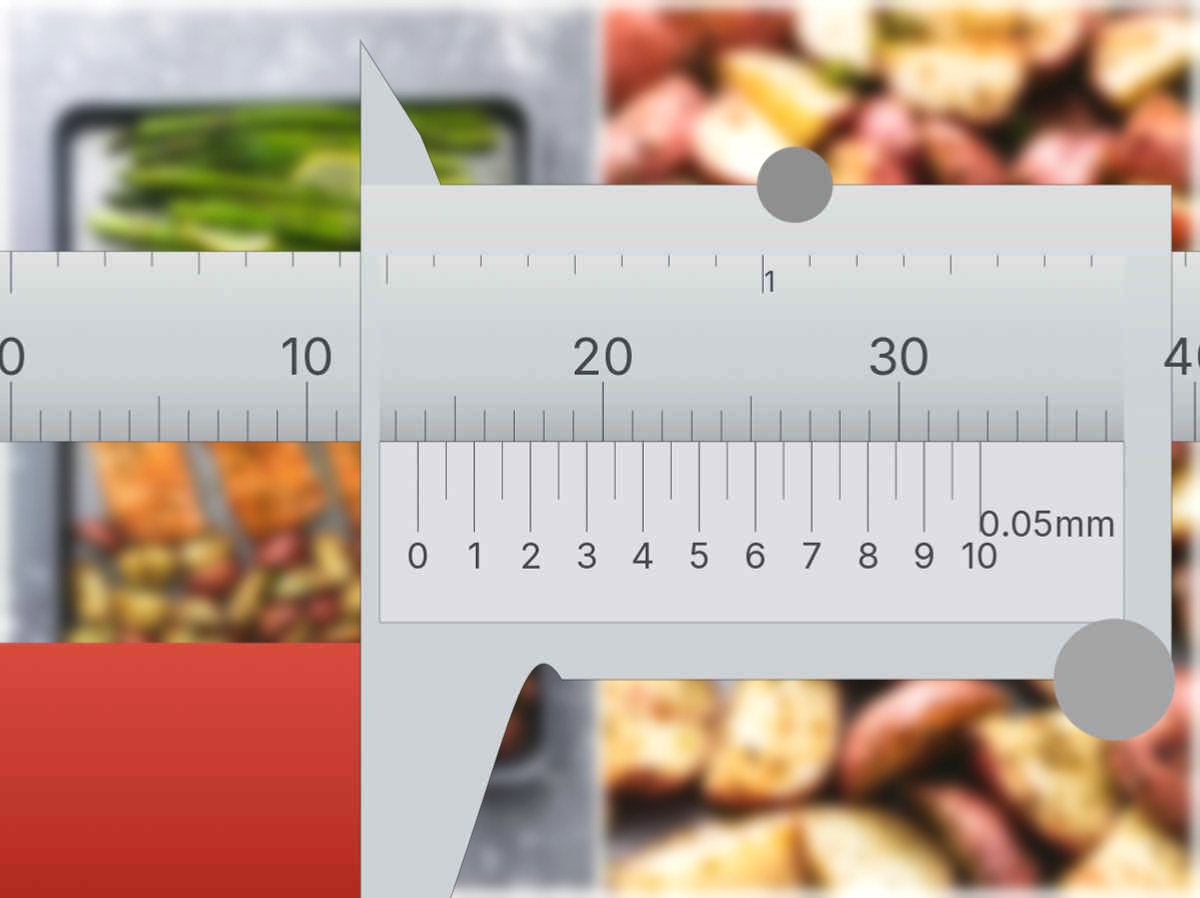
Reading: 13.75
